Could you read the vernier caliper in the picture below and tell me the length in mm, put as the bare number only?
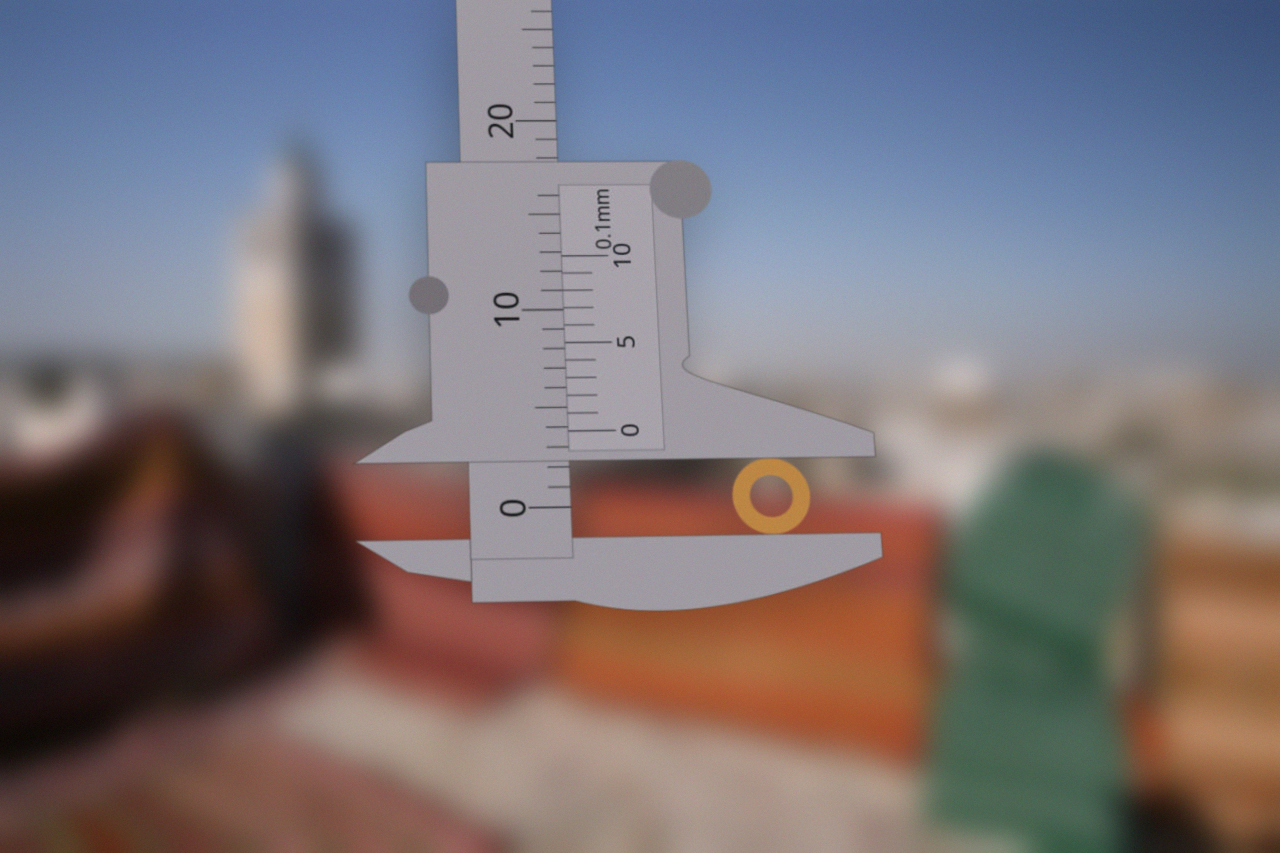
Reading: 3.8
